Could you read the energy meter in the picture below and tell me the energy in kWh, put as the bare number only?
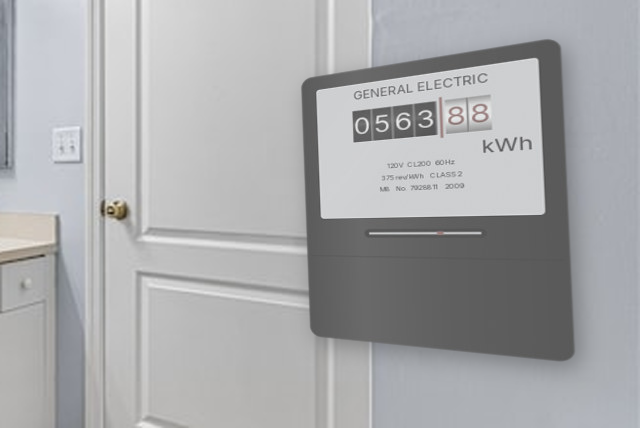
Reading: 563.88
